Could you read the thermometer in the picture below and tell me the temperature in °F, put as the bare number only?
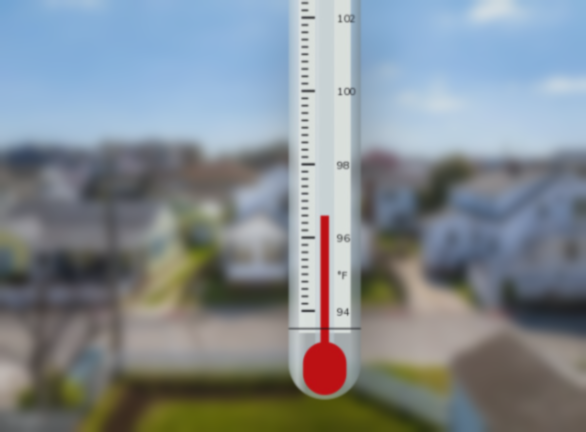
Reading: 96.6
